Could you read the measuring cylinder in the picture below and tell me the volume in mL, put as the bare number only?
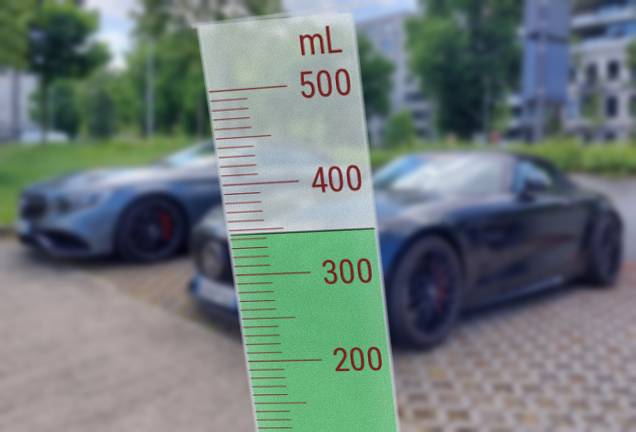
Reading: 345
